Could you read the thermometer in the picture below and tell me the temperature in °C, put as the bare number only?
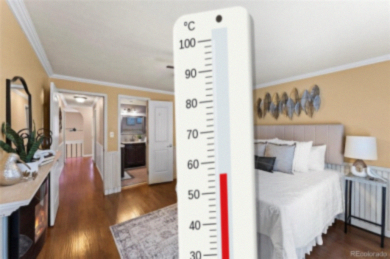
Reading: 56
